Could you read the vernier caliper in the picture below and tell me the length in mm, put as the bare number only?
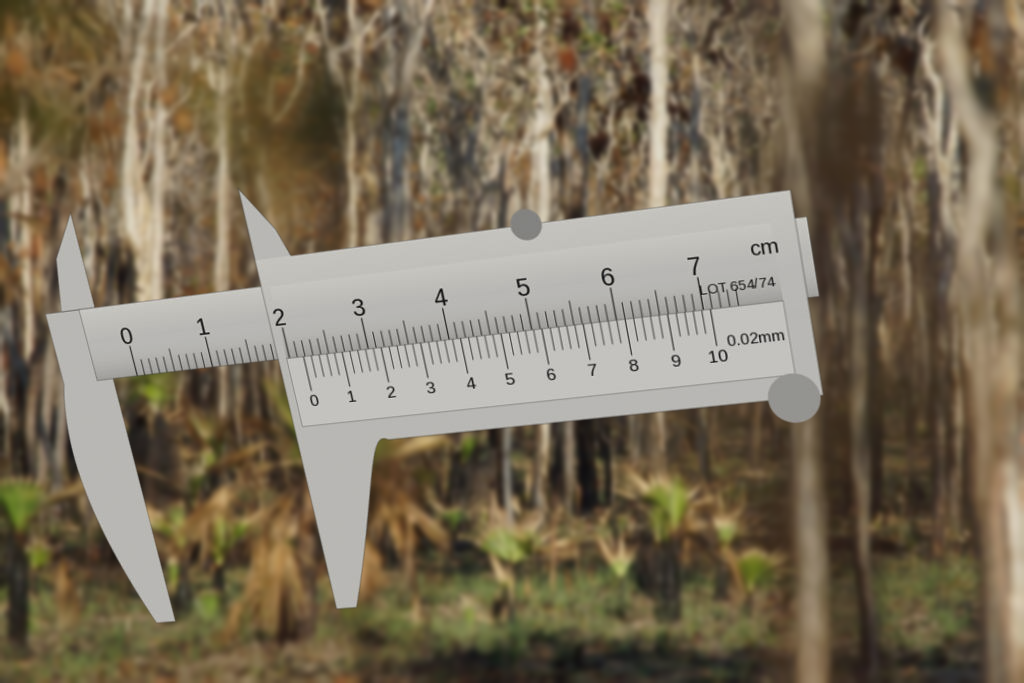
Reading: 21.8
